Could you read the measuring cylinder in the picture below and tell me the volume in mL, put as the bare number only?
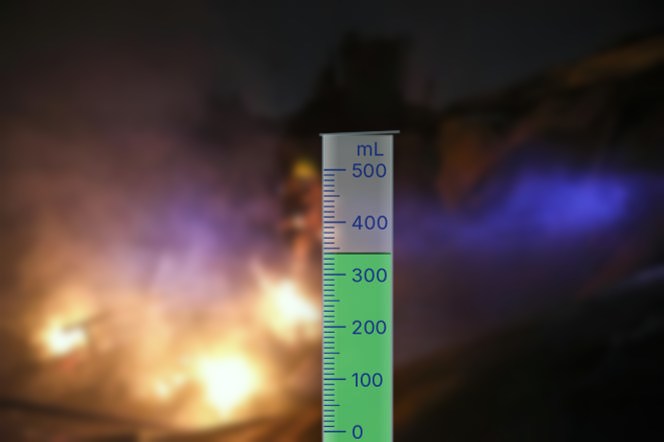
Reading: 340
